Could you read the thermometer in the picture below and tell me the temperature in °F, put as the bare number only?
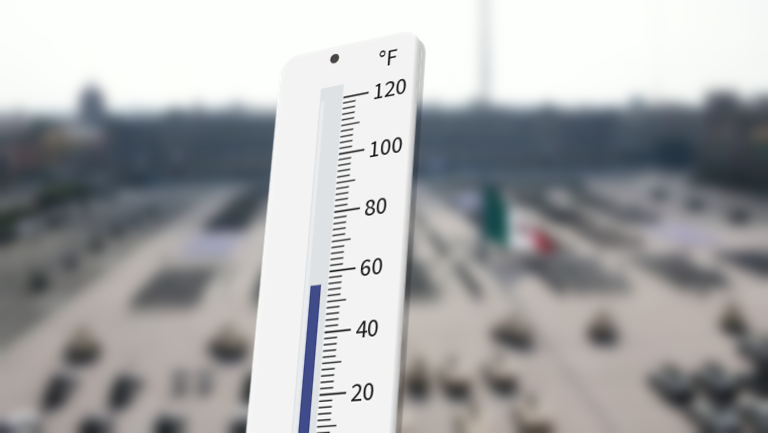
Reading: 56
